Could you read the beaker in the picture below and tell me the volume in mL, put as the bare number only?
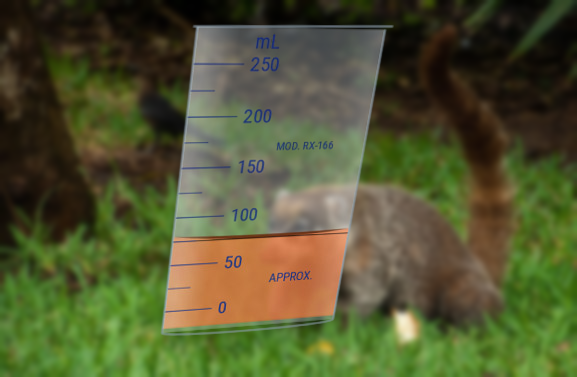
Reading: 75
